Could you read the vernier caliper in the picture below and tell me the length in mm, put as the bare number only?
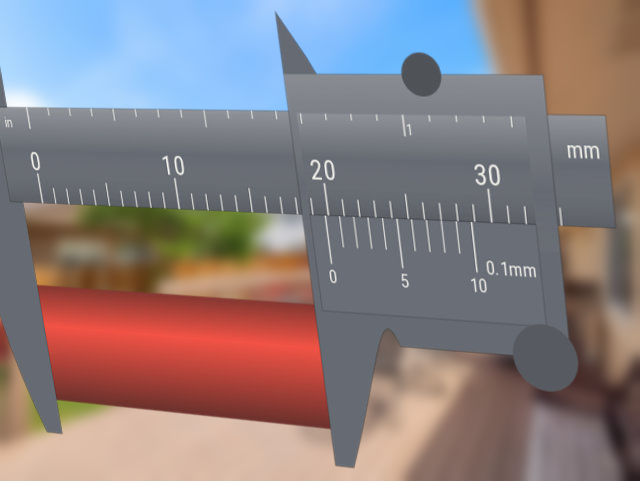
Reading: 19.8
